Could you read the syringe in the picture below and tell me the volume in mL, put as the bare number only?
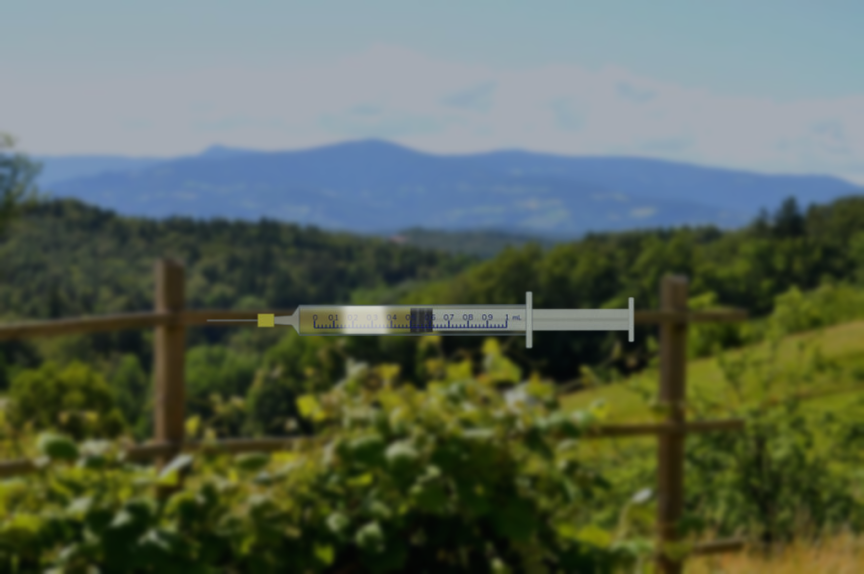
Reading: 0.5
